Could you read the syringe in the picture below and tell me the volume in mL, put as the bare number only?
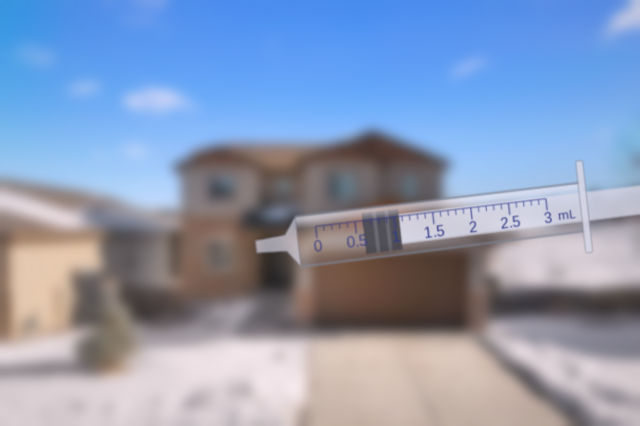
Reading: 0.6
